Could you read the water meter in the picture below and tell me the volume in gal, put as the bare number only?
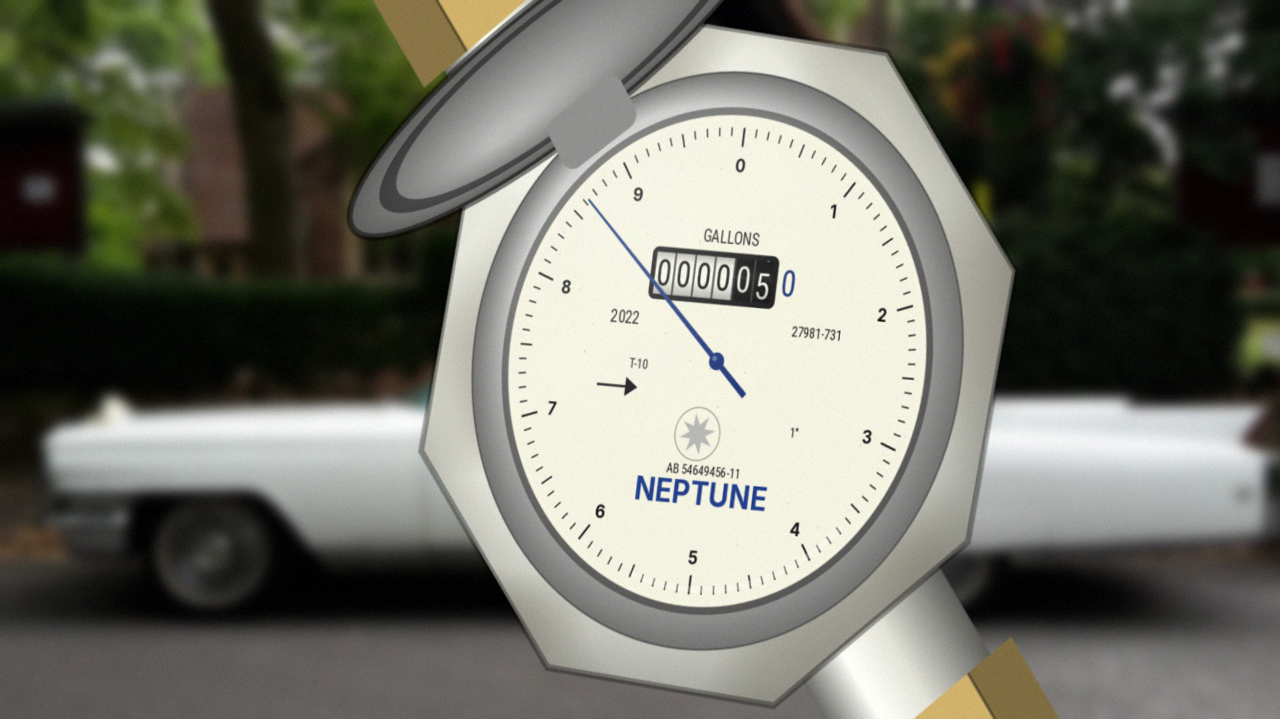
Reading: 48.6
